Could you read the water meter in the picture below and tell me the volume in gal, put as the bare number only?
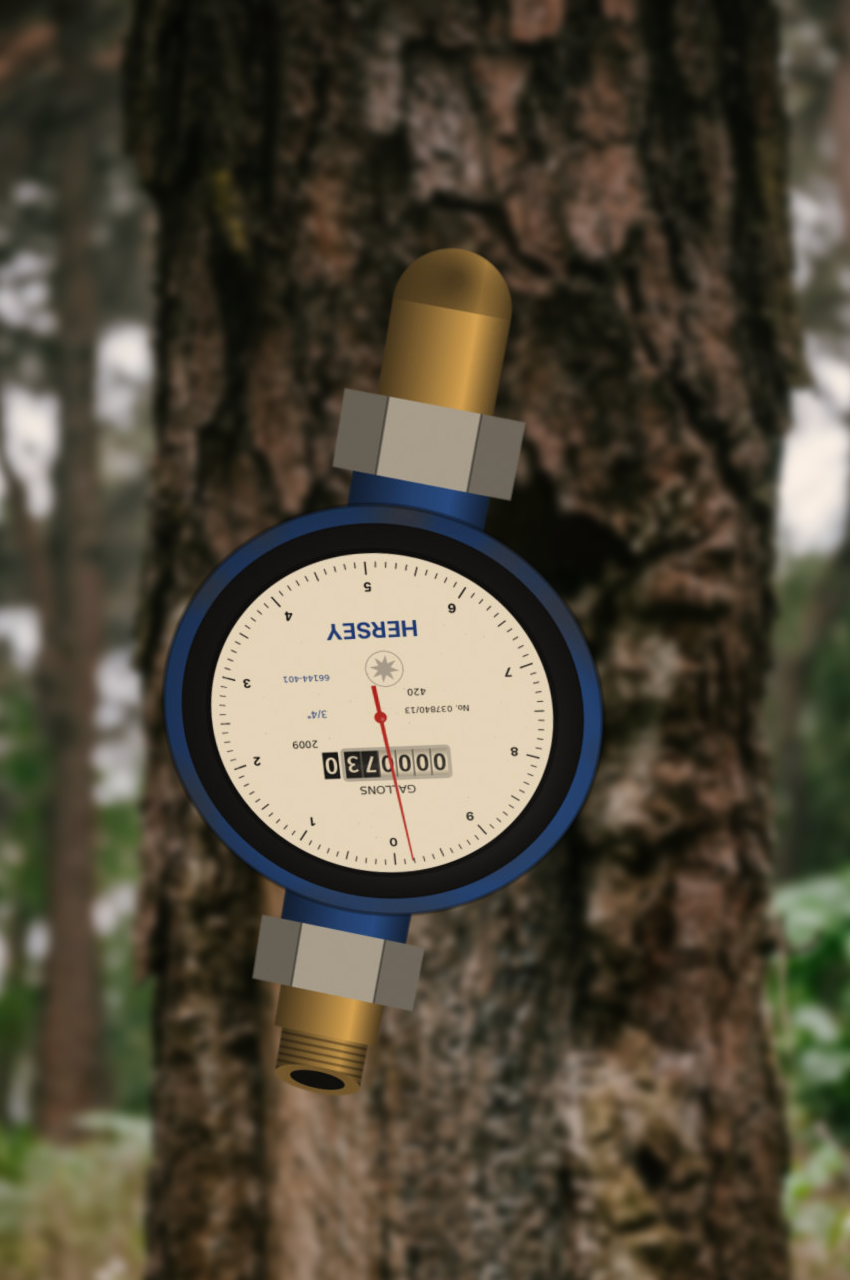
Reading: 729.8
